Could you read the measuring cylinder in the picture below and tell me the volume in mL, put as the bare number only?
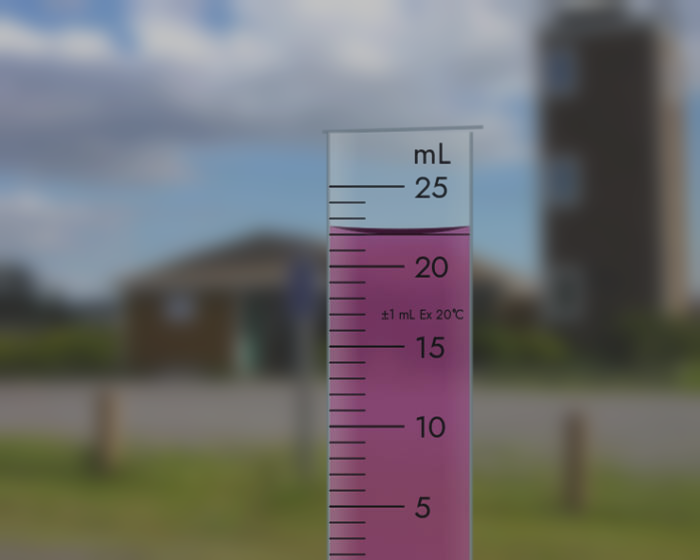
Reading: 22
